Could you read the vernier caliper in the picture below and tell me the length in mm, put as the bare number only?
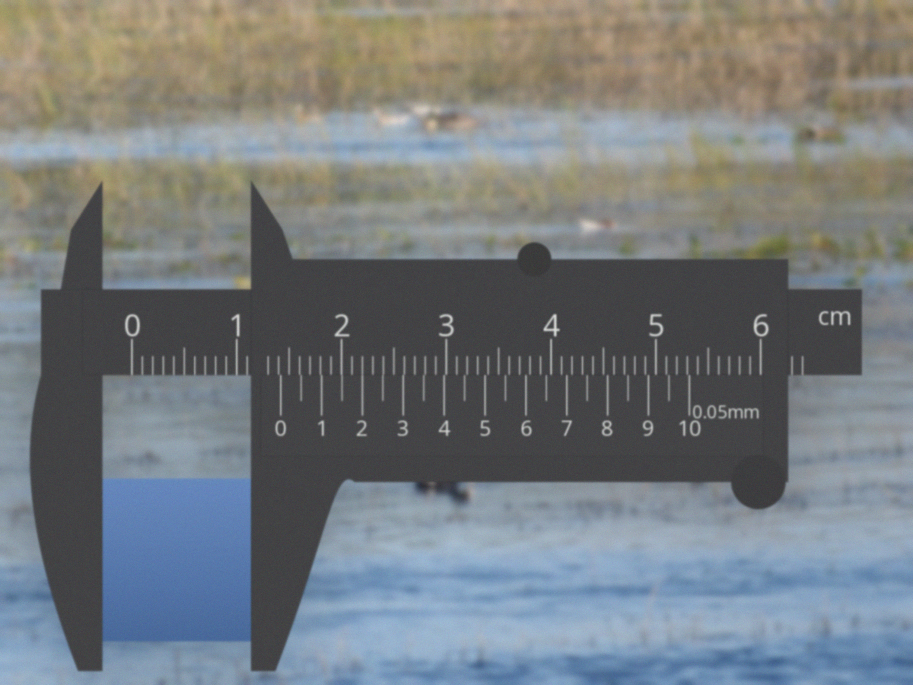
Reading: 14.2
